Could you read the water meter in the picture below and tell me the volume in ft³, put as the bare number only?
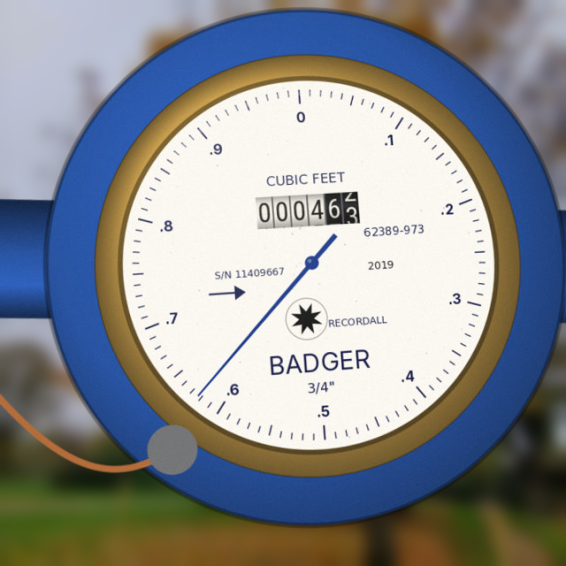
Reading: 462.62
